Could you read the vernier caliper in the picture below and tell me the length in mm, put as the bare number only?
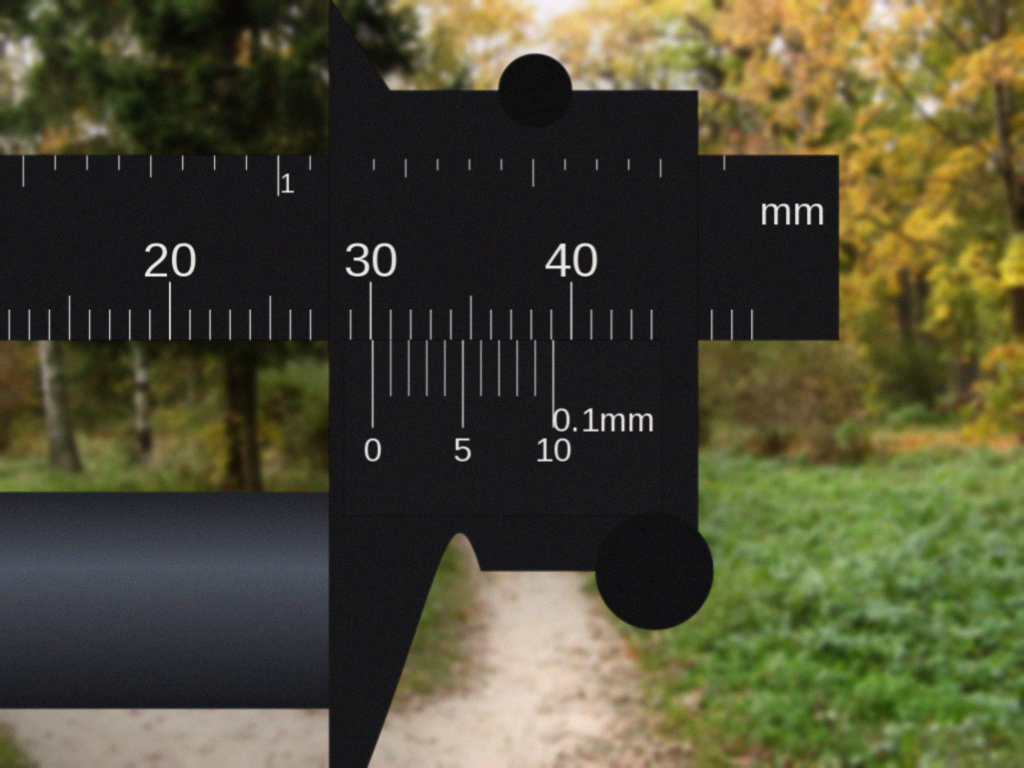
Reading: 30.1
